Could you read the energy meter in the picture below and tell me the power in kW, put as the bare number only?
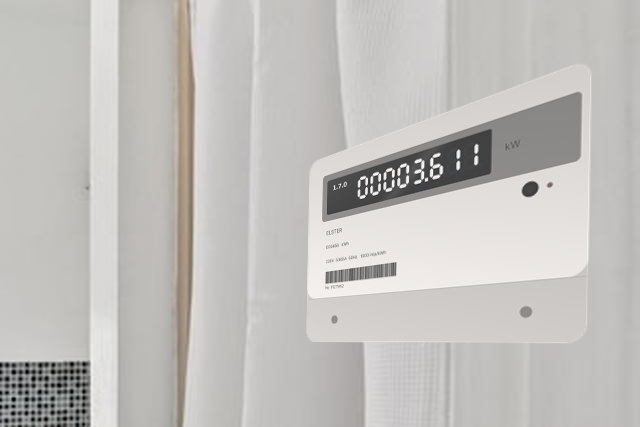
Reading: 3.611
